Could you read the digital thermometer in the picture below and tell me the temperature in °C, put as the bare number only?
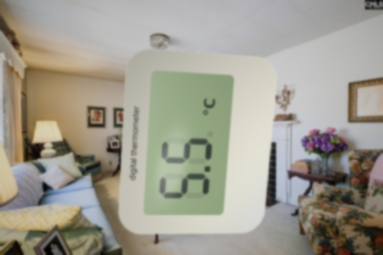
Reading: 5.5
